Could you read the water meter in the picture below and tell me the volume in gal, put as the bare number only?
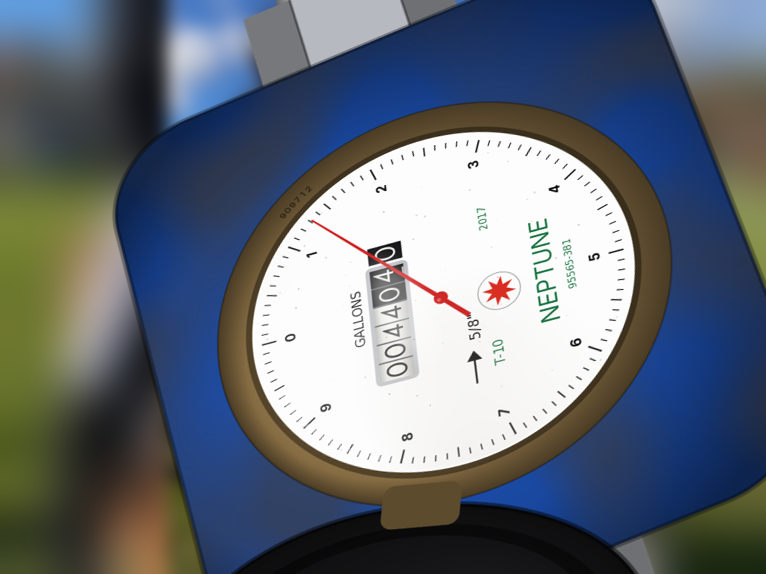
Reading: 44041.3
